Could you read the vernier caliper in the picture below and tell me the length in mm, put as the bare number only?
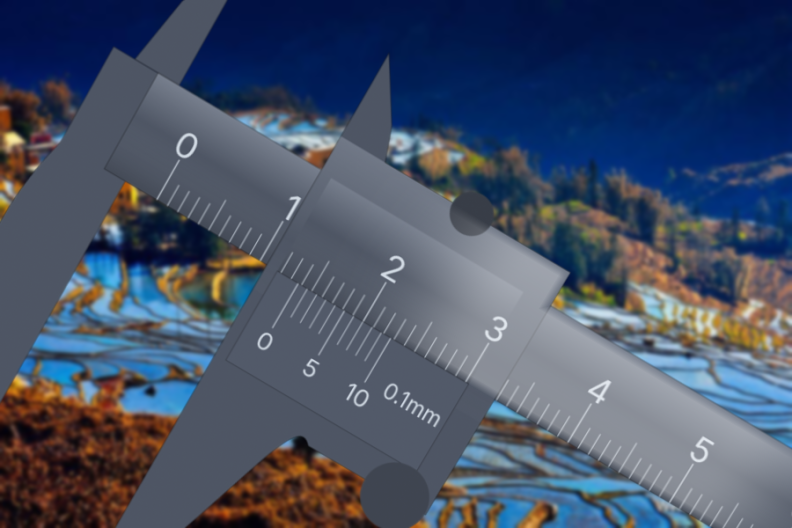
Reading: 13.7
